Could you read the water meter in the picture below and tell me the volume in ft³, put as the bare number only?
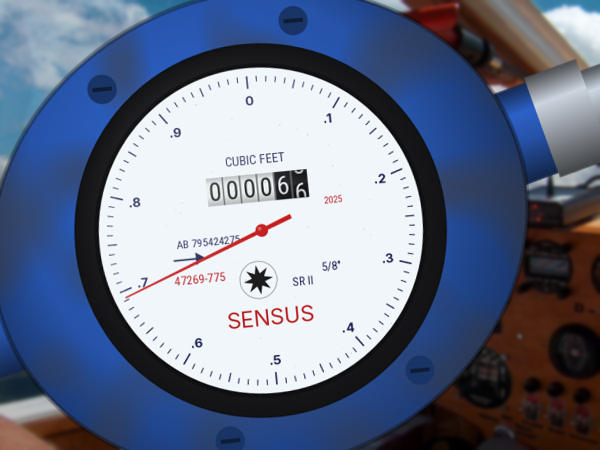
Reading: 65.69
